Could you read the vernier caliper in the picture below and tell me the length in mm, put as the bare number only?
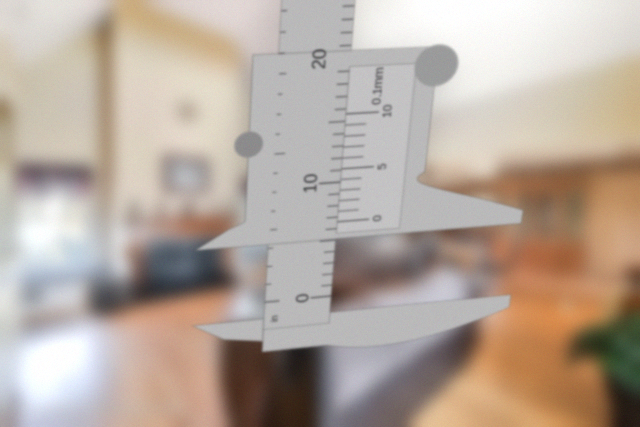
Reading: 6.6
